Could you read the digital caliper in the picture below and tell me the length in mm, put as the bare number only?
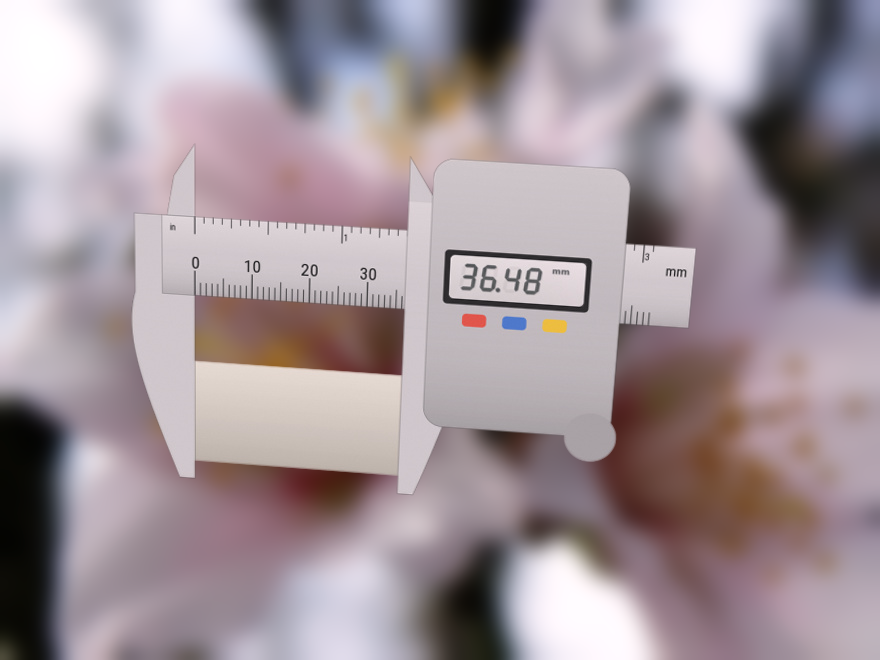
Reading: 36.48
